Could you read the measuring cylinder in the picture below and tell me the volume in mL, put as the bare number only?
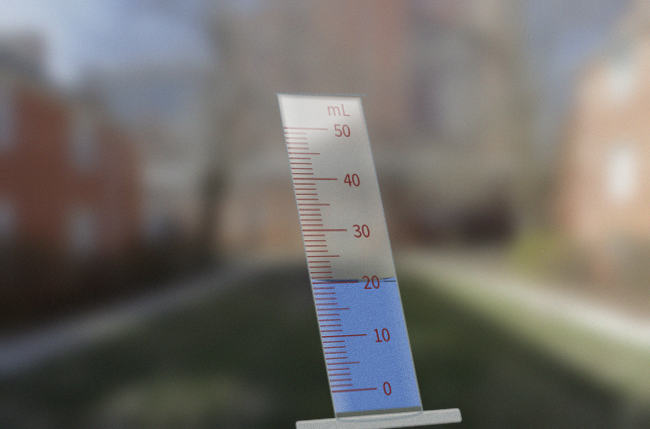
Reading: 20
